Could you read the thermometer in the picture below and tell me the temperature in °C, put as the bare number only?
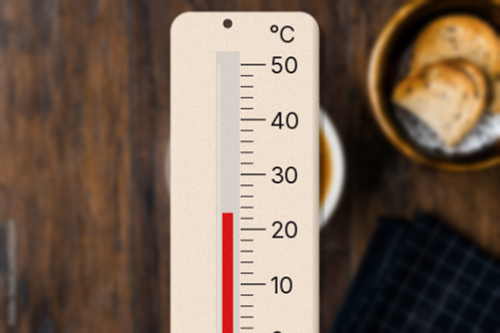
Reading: 23
